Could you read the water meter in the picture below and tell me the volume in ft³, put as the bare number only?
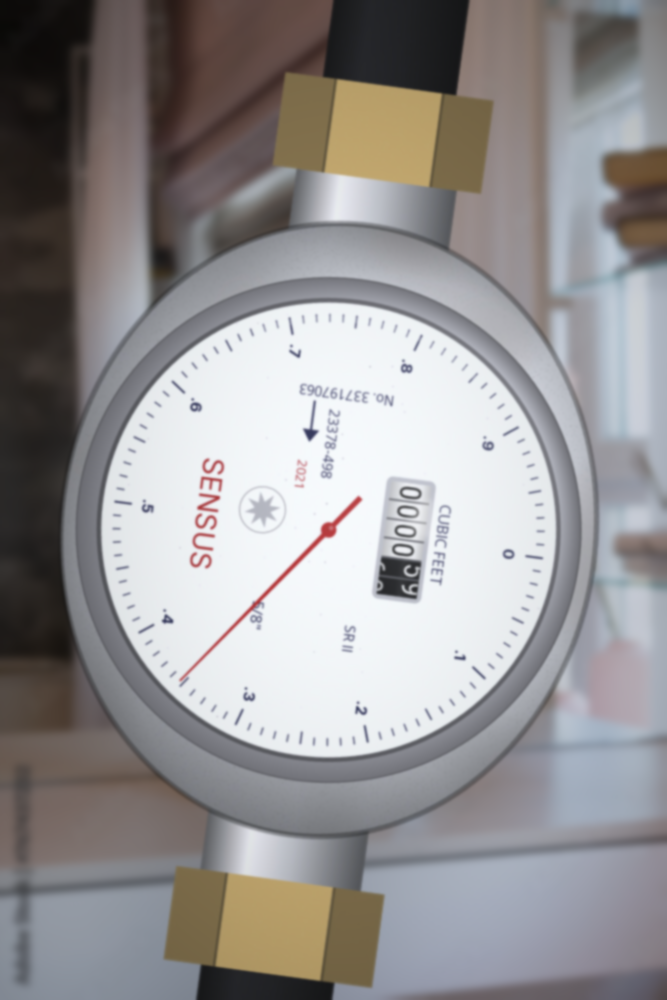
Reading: 59.35
